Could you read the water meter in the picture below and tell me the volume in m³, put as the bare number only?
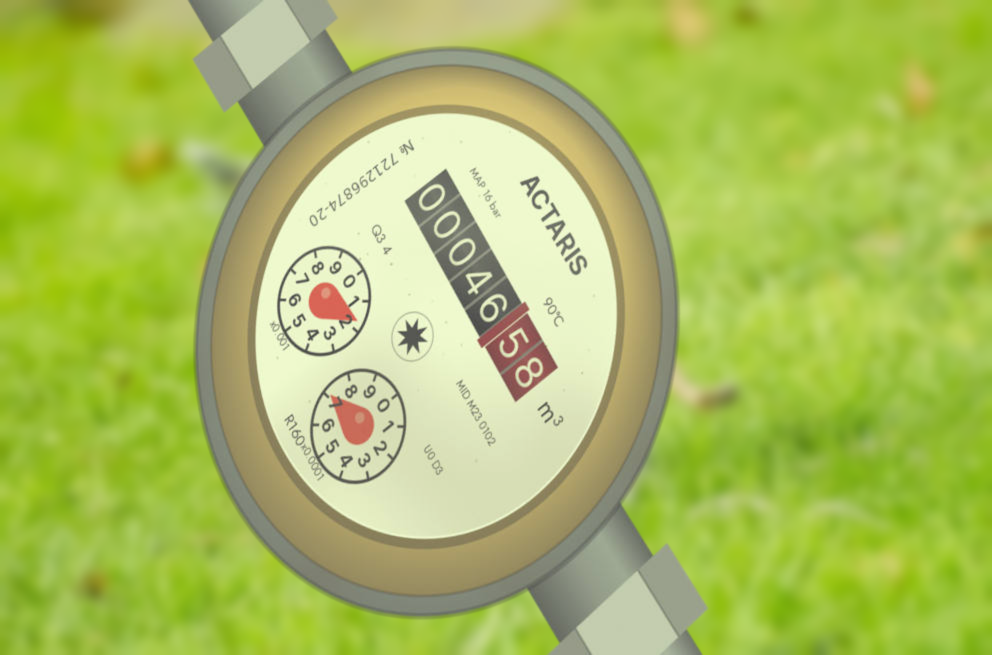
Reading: 46.5817
